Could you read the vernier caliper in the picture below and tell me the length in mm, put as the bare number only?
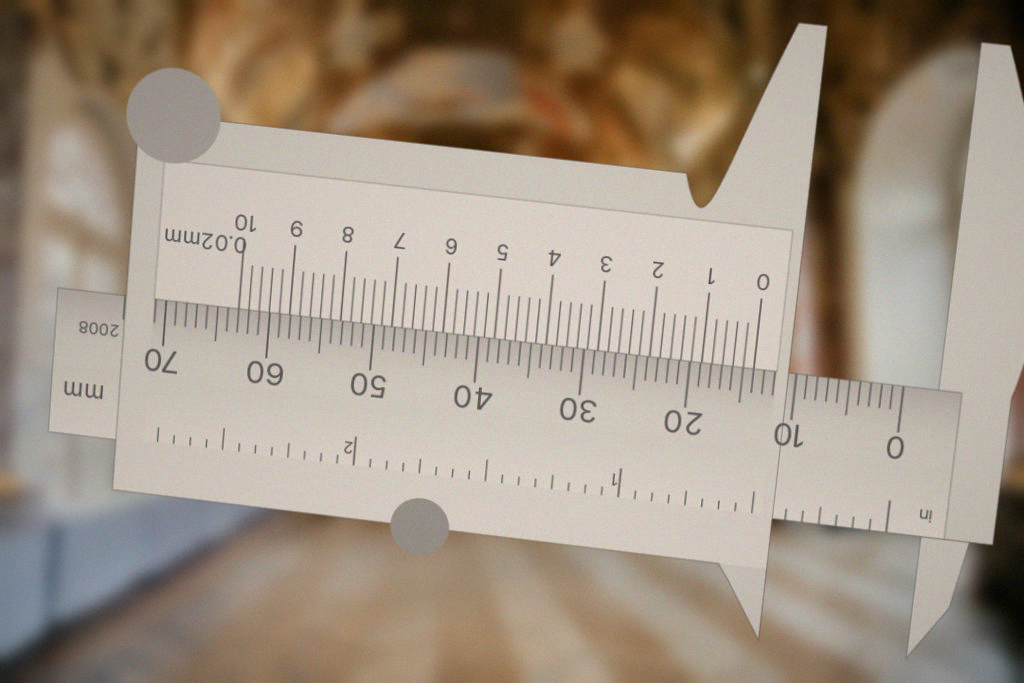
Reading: 14.0
